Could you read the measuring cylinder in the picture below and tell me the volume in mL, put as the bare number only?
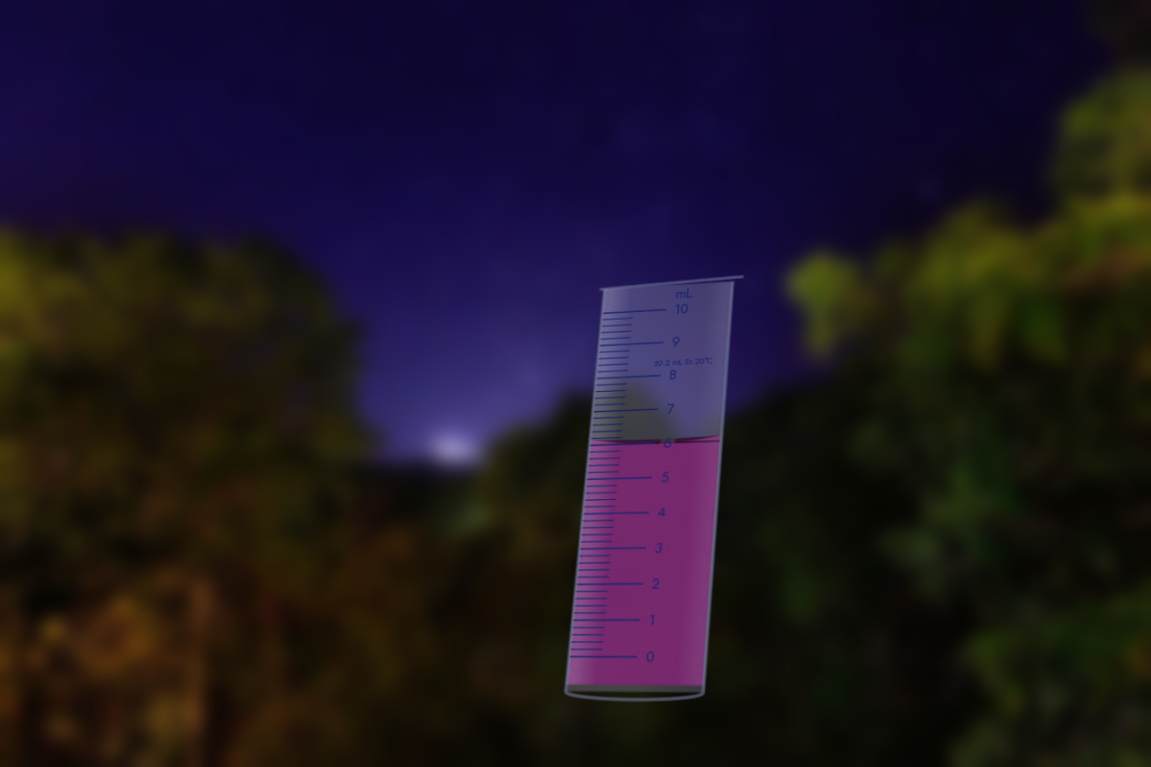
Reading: 6
